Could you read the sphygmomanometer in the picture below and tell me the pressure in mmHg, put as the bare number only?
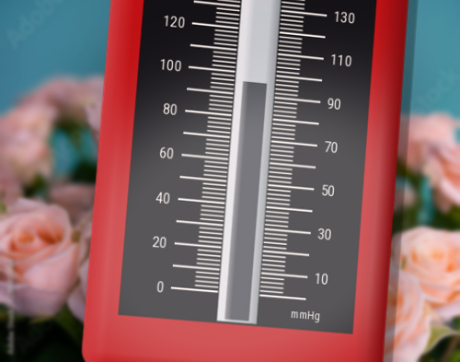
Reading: 96
